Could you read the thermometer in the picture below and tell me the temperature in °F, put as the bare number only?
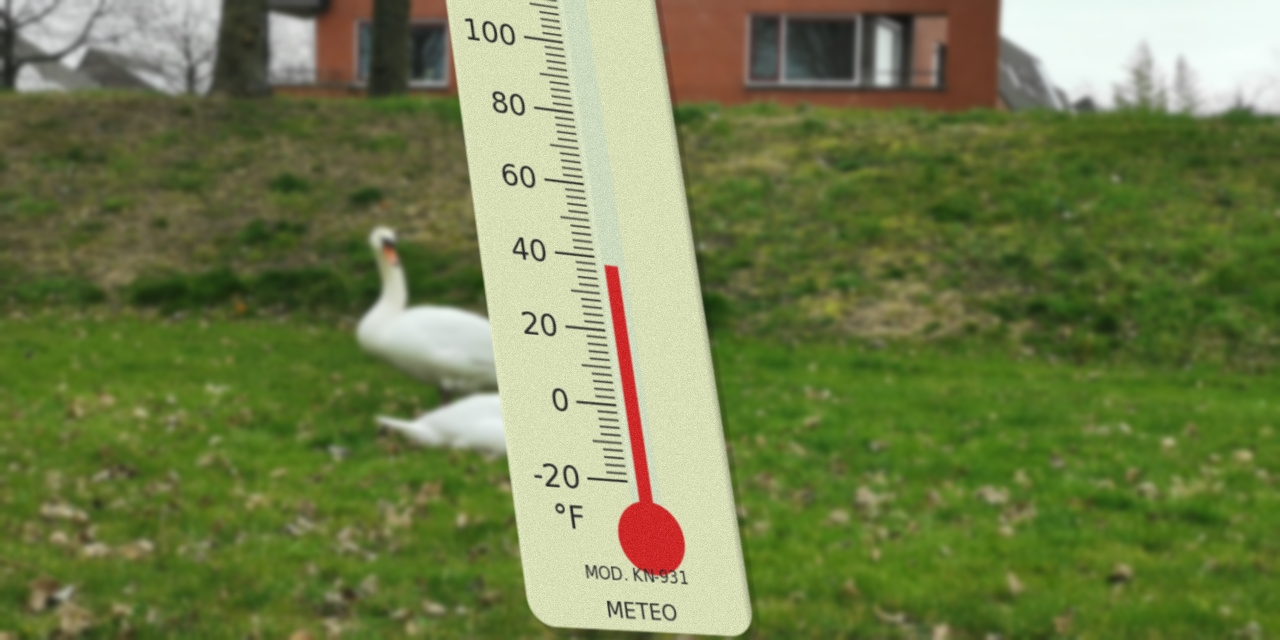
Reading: 38
